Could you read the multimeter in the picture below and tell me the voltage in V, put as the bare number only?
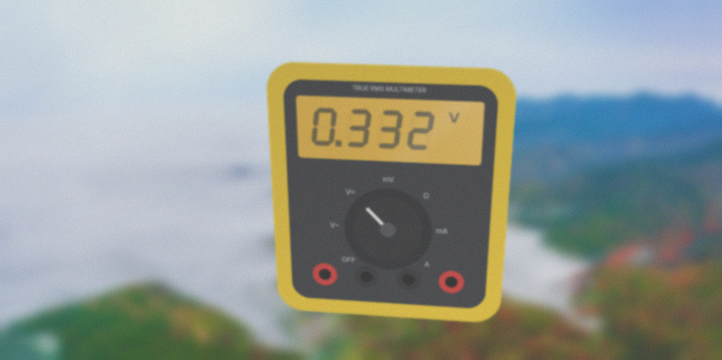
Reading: 0.332
